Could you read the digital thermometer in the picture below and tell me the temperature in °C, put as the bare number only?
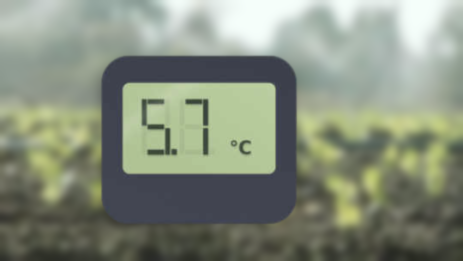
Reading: 5.7
